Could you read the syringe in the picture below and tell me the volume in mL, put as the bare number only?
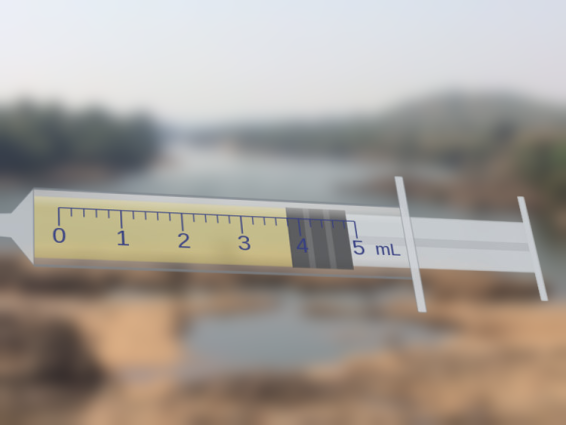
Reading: 3.8
